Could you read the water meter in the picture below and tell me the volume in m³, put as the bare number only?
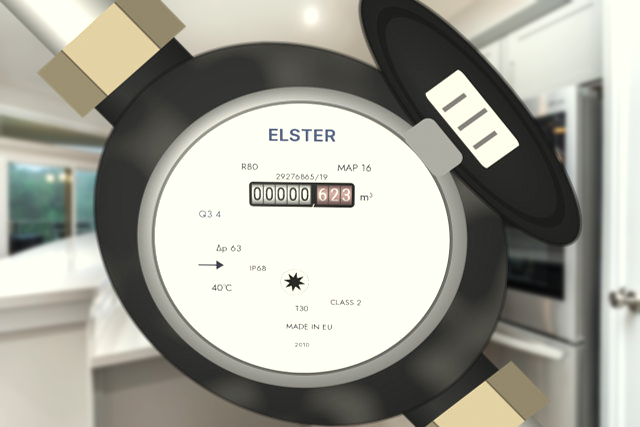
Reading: 0.623
